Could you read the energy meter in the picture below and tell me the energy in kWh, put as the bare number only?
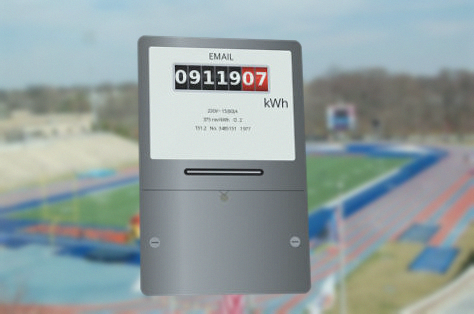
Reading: 9119.07
